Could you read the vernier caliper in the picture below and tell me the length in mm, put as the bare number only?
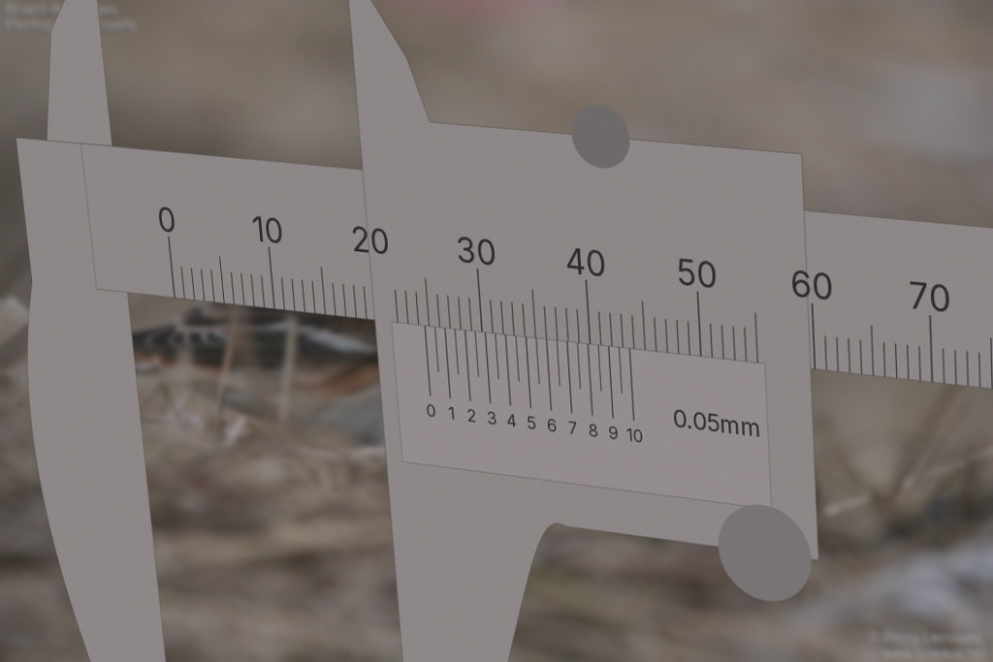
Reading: 24.6
